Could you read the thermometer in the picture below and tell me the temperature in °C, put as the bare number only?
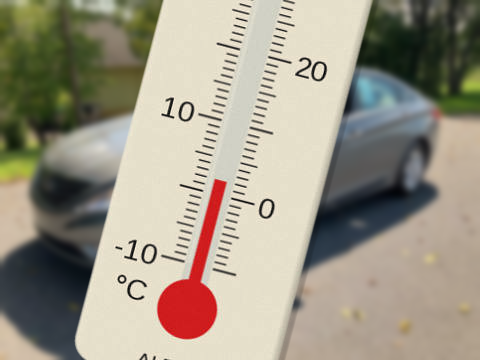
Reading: 2
